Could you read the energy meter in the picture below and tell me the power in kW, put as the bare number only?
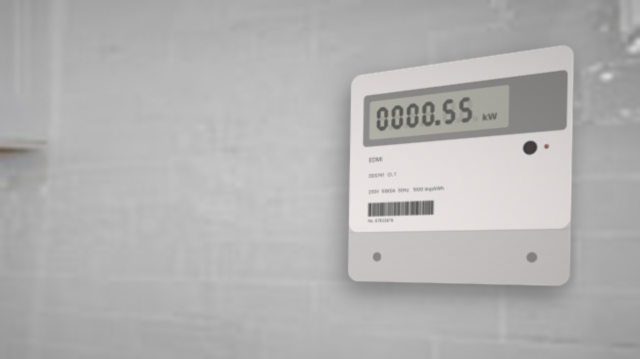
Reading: 0.55
